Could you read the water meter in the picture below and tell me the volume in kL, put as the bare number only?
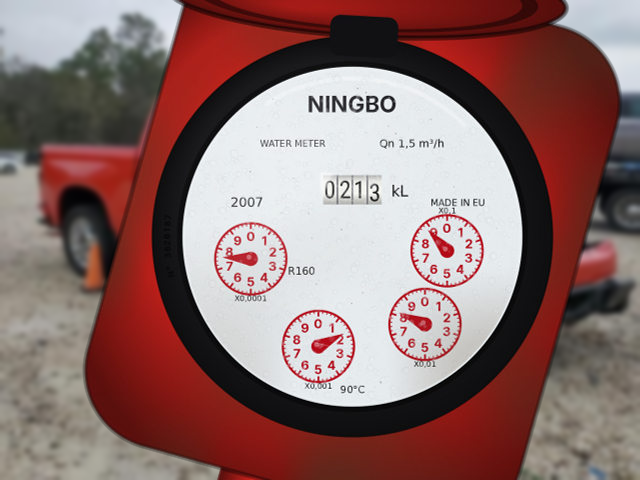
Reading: 212.8817
